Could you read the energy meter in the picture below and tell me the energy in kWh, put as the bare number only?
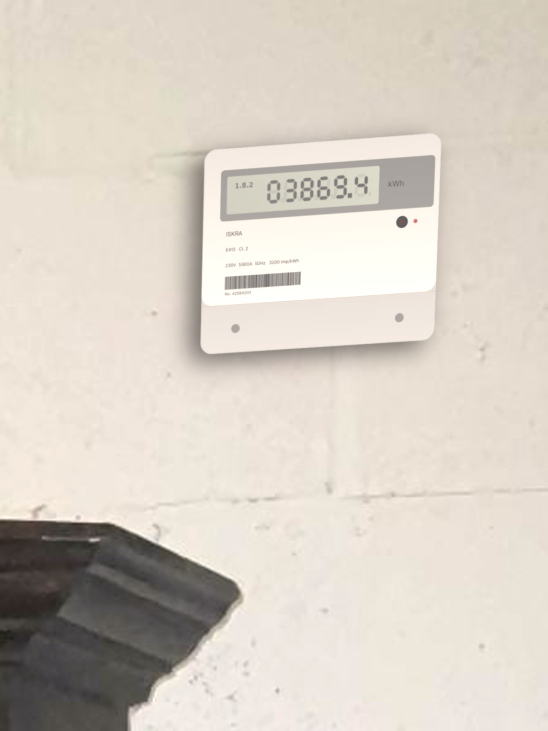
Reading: 3869.4
